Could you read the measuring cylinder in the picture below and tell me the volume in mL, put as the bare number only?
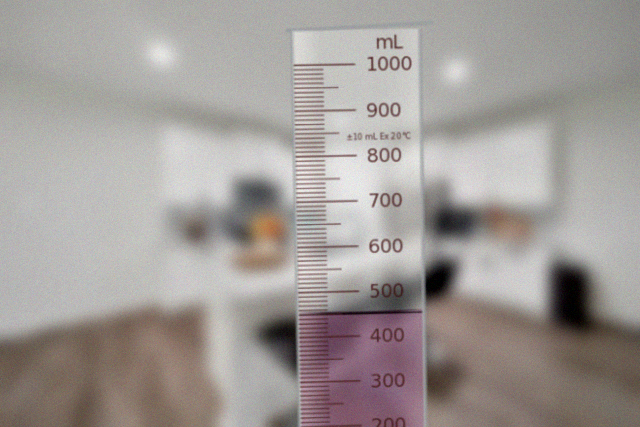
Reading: 450
